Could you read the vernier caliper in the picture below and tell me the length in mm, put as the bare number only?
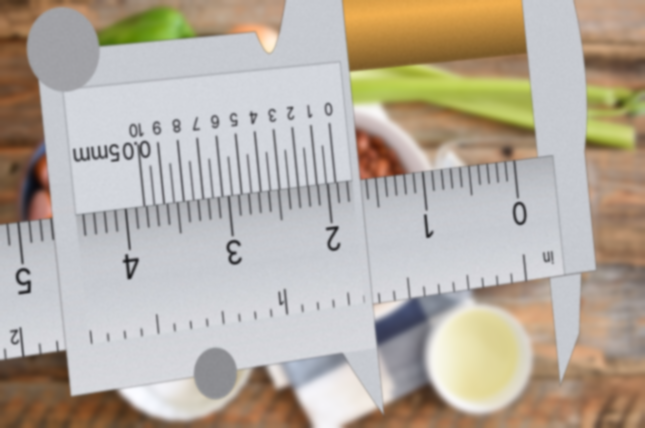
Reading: 19.2
